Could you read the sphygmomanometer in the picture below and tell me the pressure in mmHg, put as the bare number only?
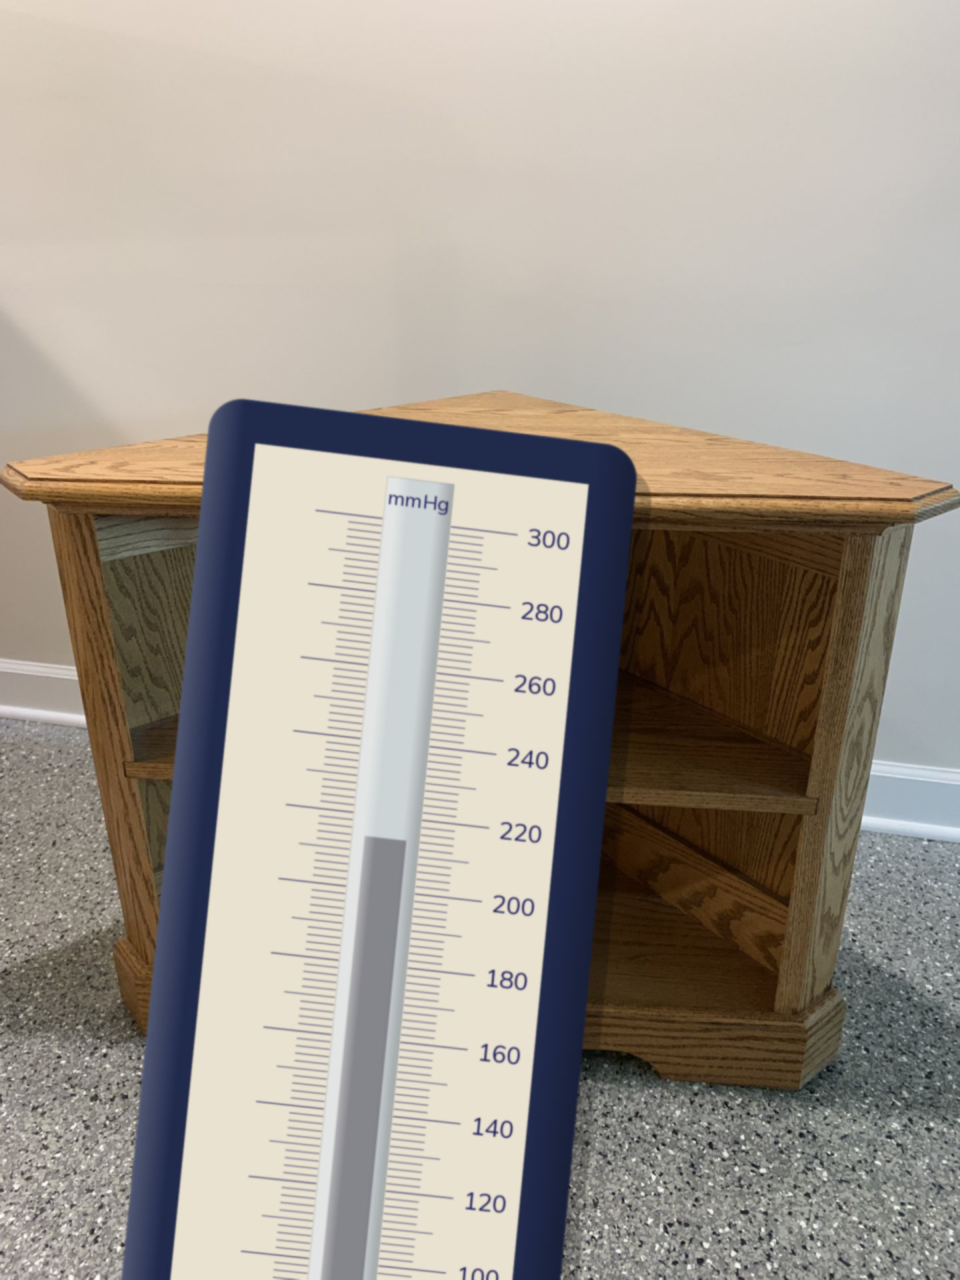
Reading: 214
